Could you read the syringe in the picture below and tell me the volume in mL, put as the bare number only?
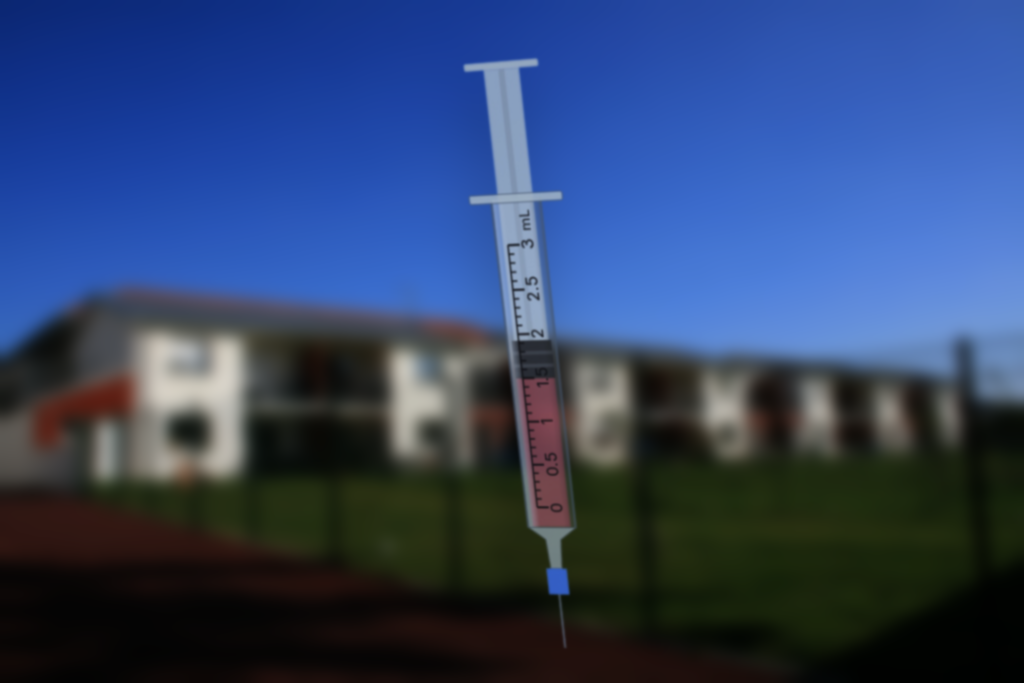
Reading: 1.5
